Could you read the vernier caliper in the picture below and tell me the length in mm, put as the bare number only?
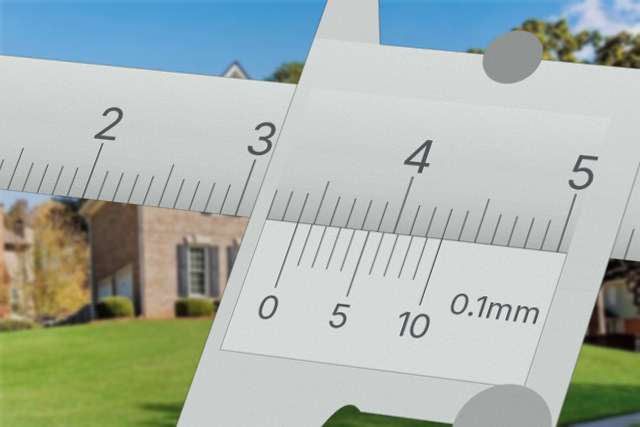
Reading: 34.0
